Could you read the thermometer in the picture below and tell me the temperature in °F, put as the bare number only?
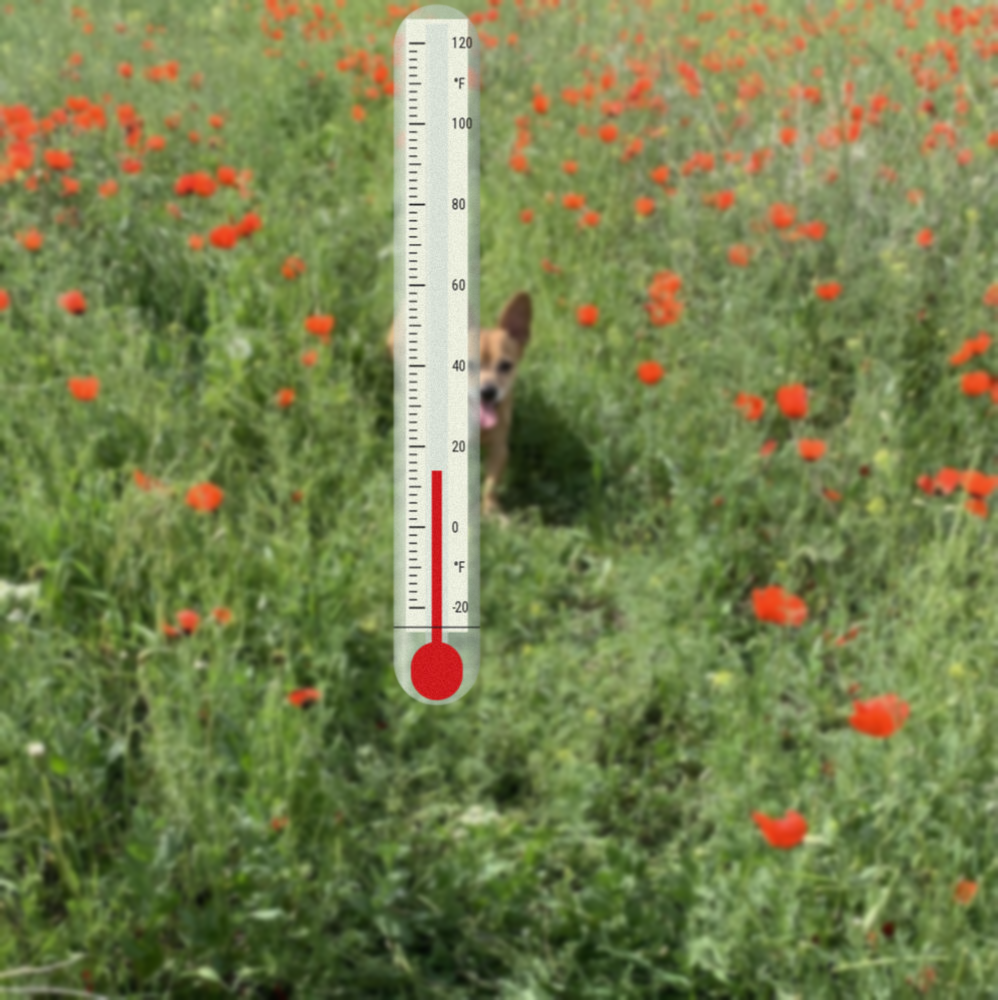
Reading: 14
